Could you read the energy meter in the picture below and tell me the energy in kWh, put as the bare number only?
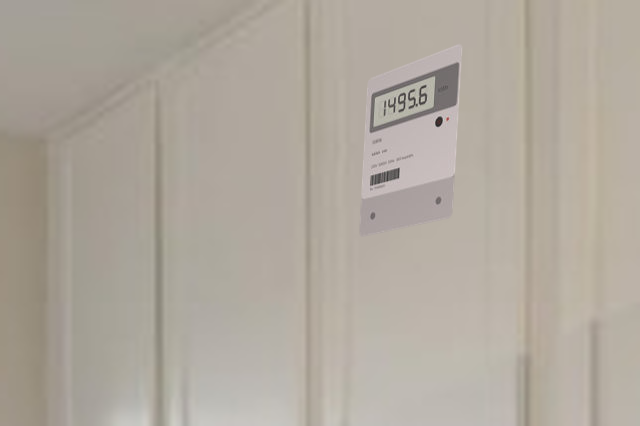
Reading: 1495.6
